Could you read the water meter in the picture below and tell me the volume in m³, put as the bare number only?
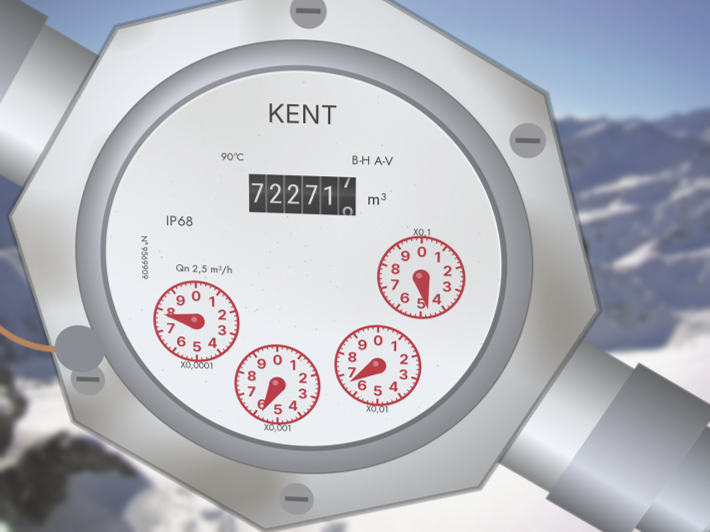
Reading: 722717.4657
